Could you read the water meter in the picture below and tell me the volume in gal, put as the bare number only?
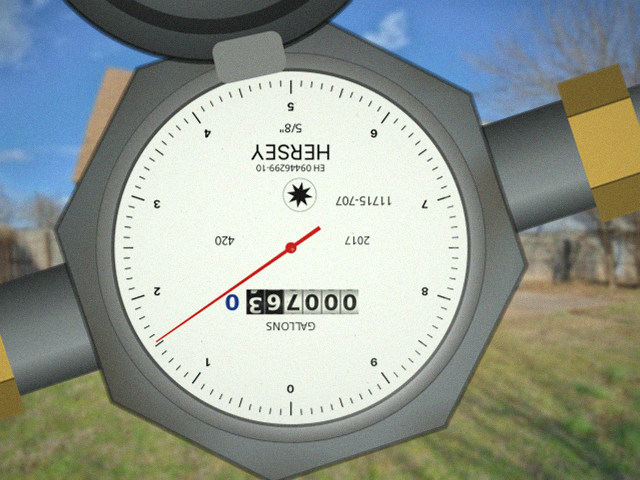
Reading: 7631.5
